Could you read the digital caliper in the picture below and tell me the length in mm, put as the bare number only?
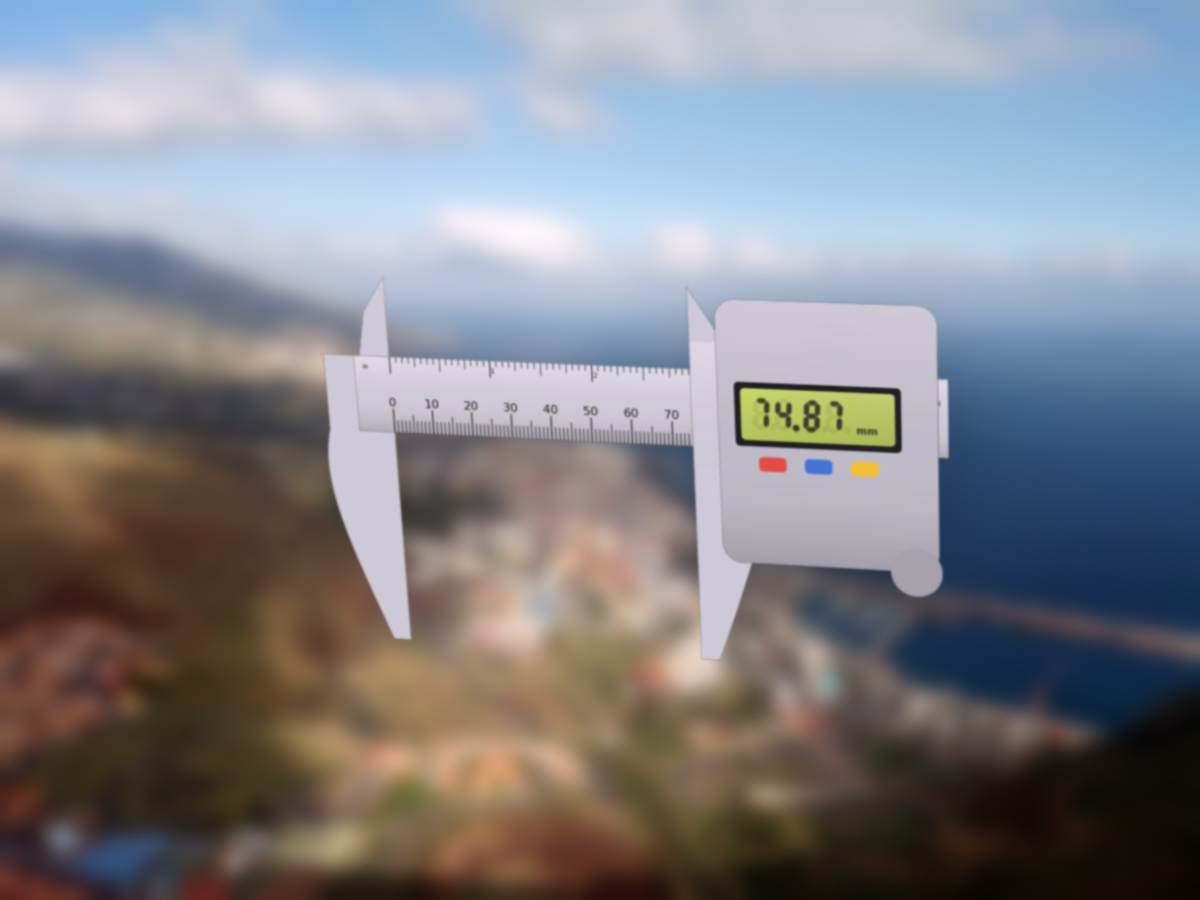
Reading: 74.87
